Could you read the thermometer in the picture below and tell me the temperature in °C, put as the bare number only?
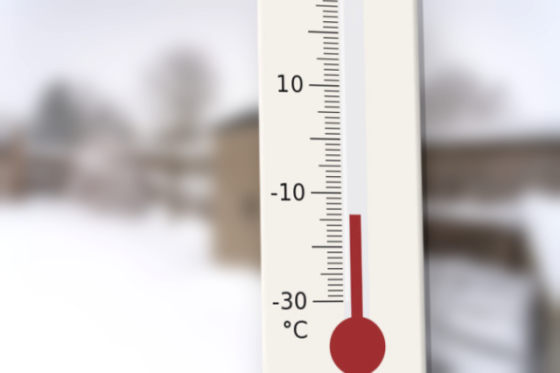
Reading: -14
